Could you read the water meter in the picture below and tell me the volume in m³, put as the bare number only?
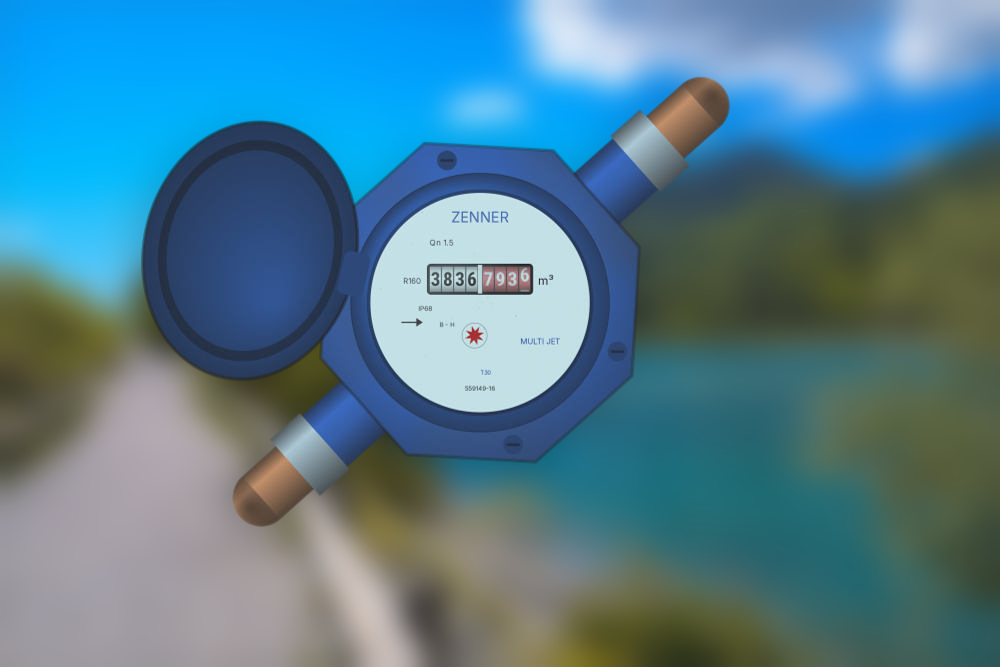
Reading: 3836.7936
